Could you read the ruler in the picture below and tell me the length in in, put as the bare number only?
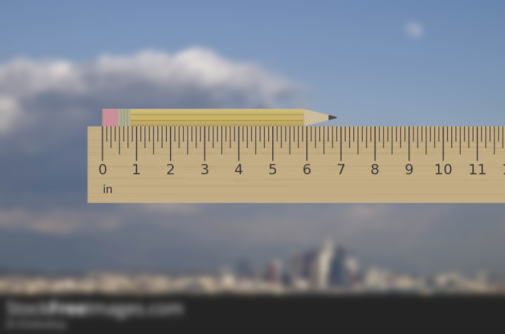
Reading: 6.875
